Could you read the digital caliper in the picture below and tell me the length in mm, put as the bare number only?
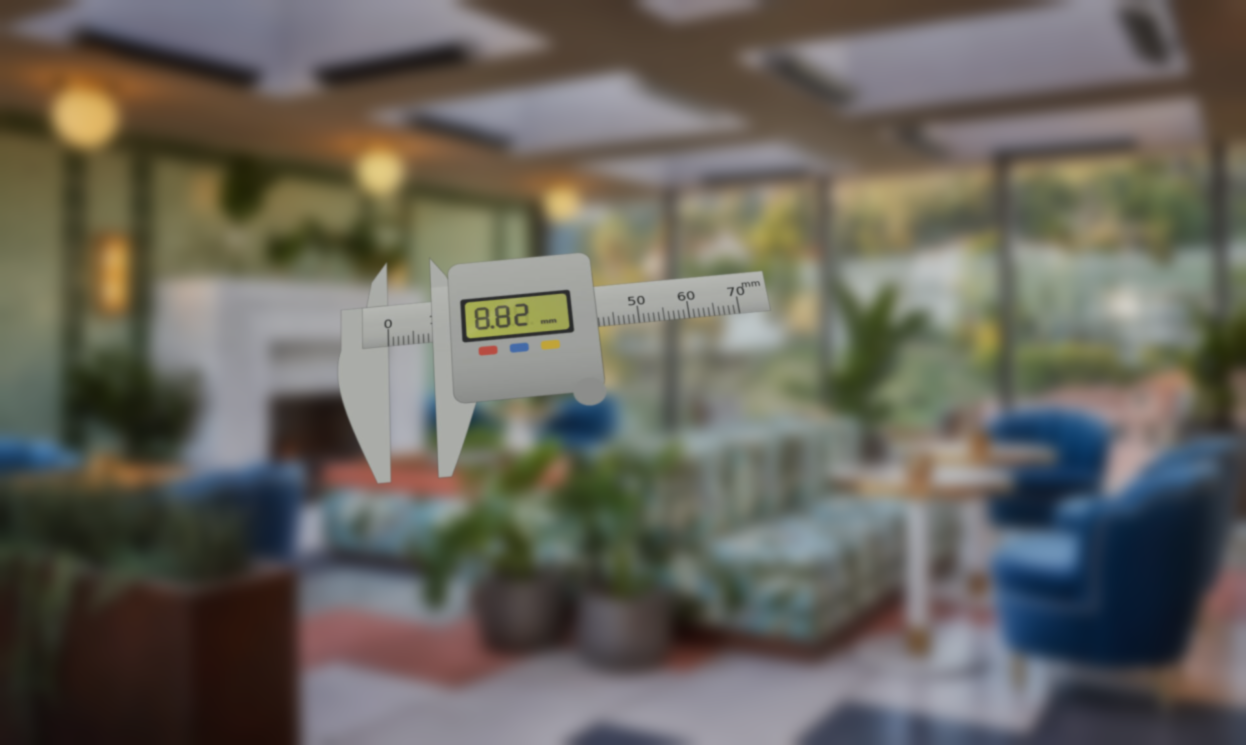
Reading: 8.82
